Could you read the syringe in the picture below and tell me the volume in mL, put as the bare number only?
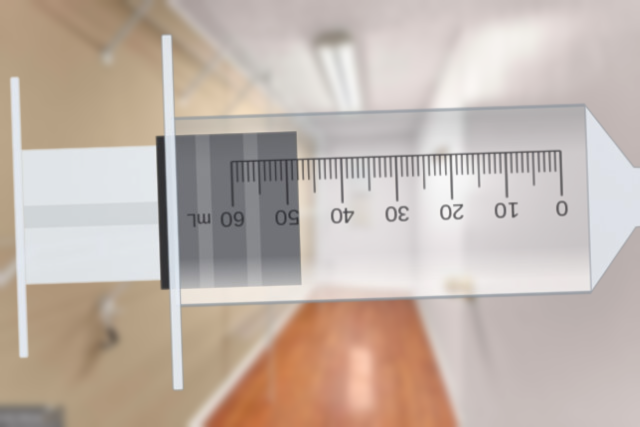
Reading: 48
